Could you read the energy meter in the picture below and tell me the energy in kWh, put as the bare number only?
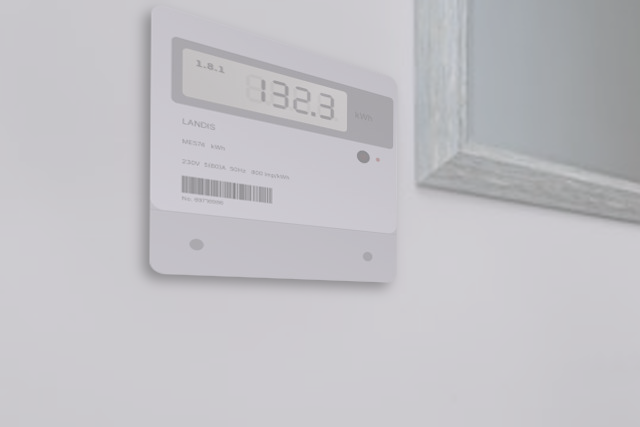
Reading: 132.3
